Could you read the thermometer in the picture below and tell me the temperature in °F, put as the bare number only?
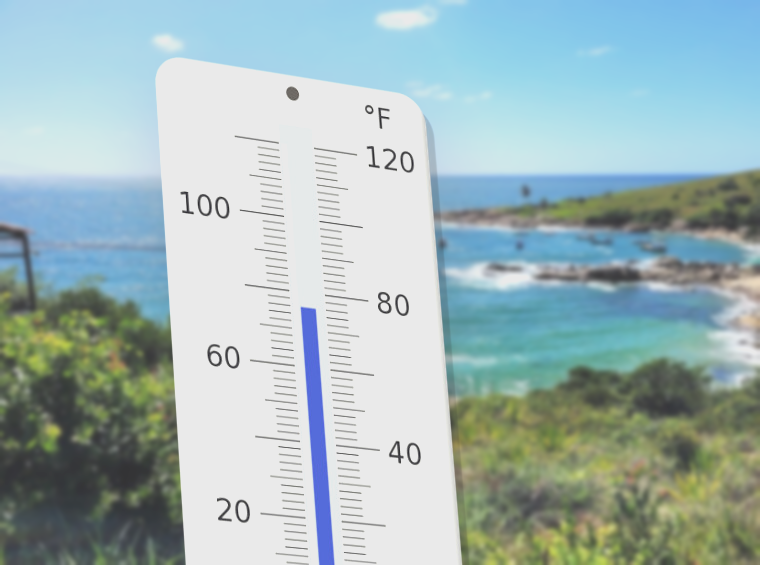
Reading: 76
